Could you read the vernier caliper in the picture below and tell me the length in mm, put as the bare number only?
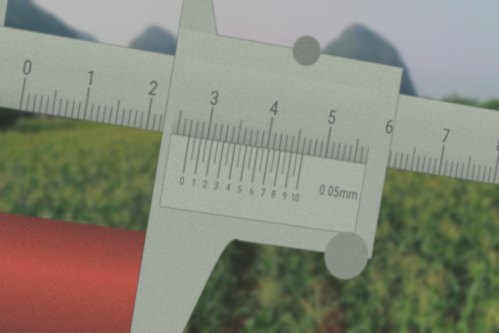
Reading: 27.0
